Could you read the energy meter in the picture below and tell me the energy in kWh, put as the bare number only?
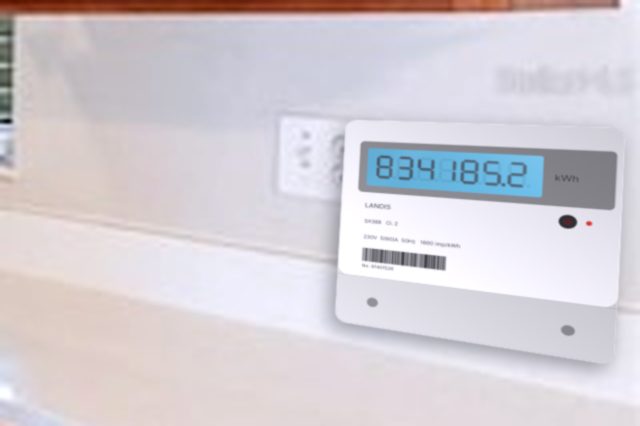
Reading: 834185.2
